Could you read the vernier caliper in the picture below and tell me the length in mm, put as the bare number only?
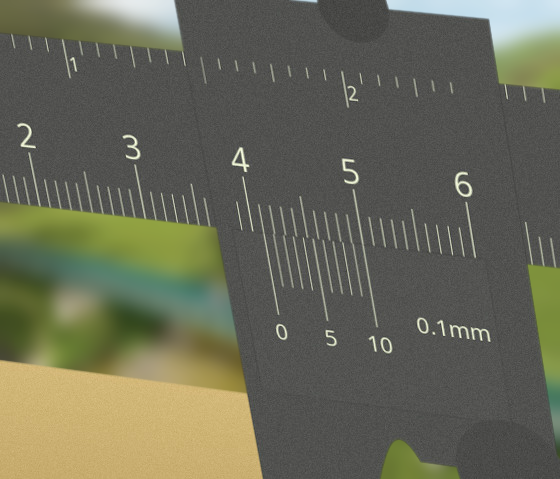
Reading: 41.0
